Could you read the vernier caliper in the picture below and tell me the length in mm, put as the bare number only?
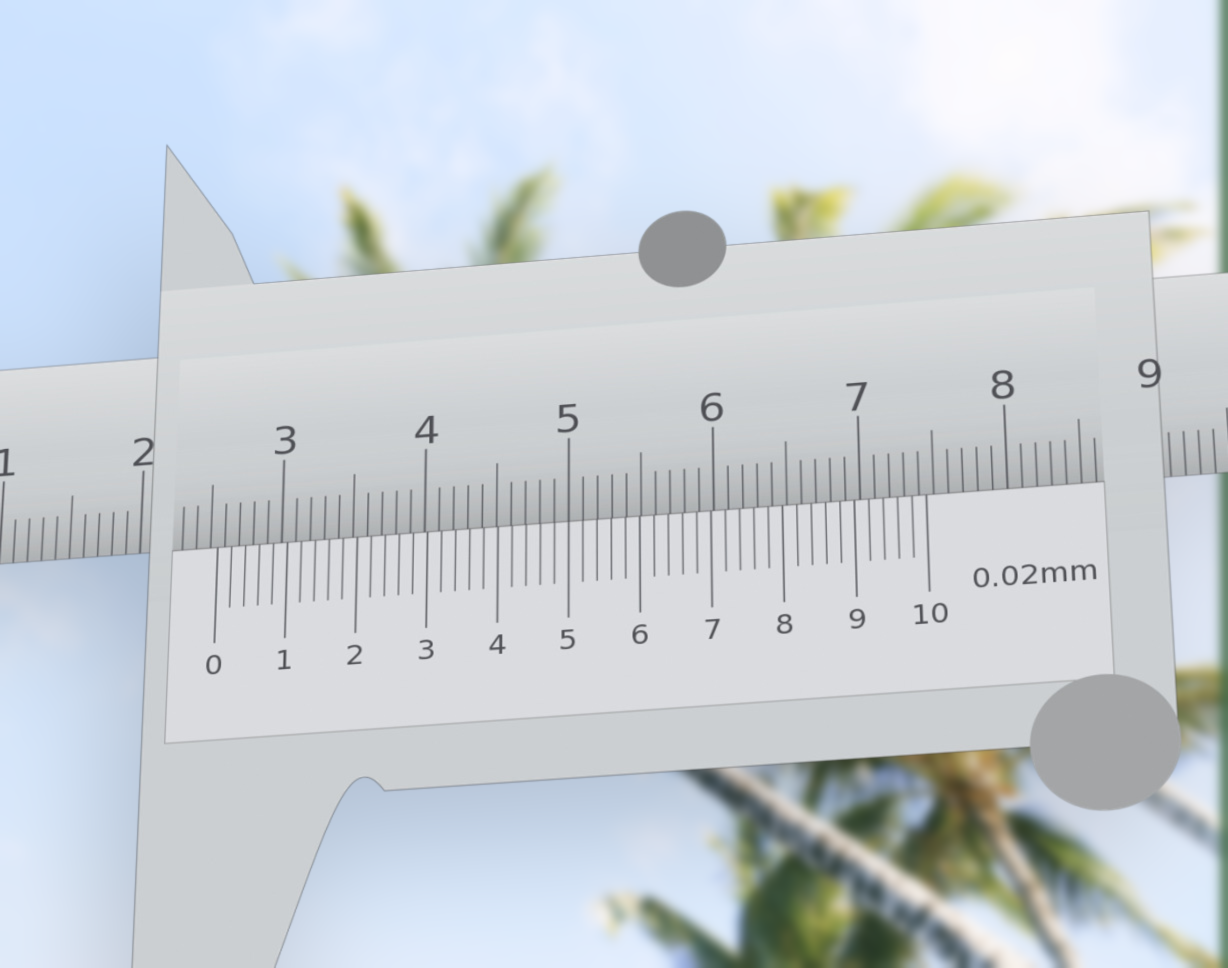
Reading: 25.5
